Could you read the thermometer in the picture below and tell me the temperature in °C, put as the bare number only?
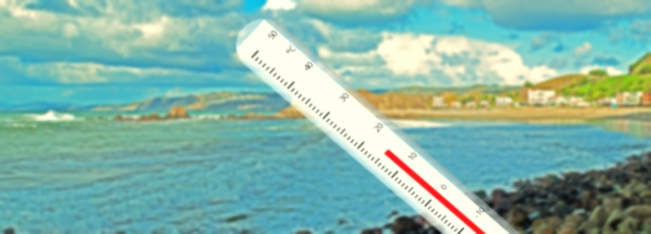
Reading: 15
